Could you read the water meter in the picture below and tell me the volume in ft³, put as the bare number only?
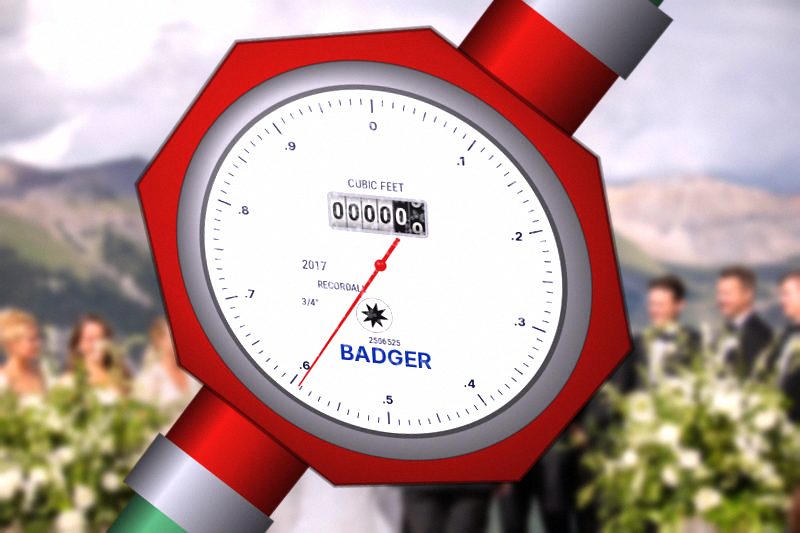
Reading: 8.59
